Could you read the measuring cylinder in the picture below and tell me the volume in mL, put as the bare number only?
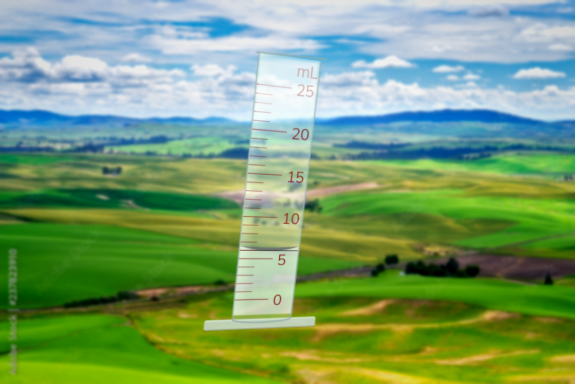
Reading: 6
